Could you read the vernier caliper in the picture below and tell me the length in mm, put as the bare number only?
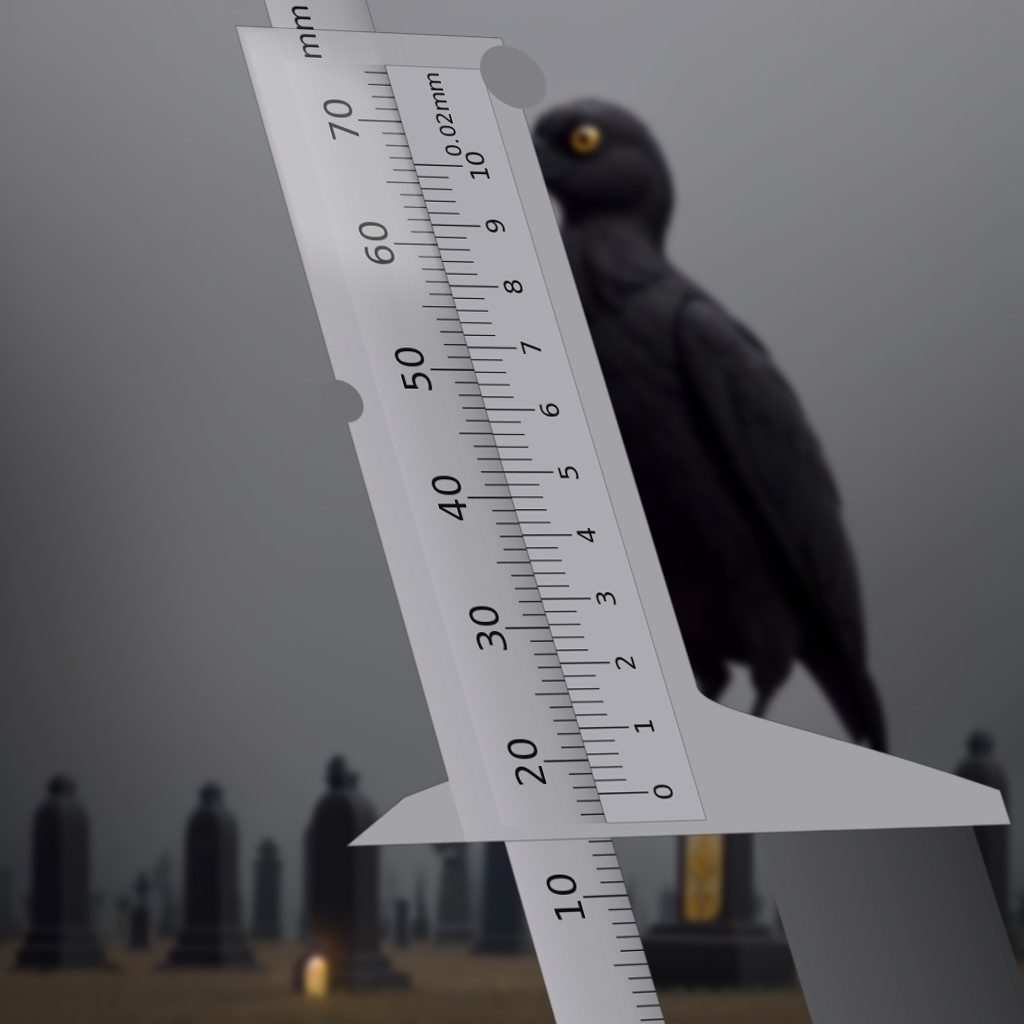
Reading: 17.5
